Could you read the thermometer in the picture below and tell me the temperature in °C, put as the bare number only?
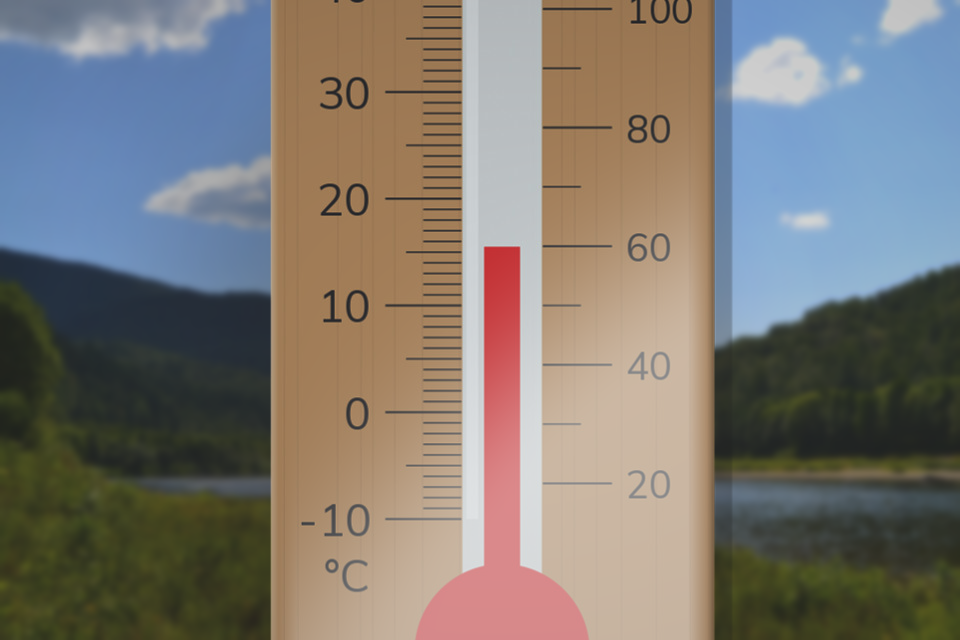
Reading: 15.5
